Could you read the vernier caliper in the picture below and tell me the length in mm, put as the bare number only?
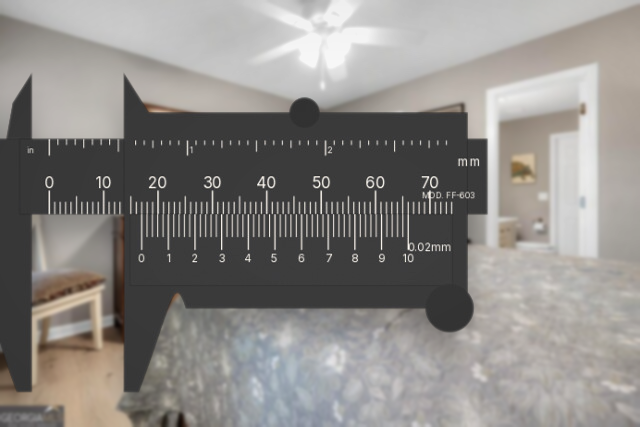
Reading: 17.0
